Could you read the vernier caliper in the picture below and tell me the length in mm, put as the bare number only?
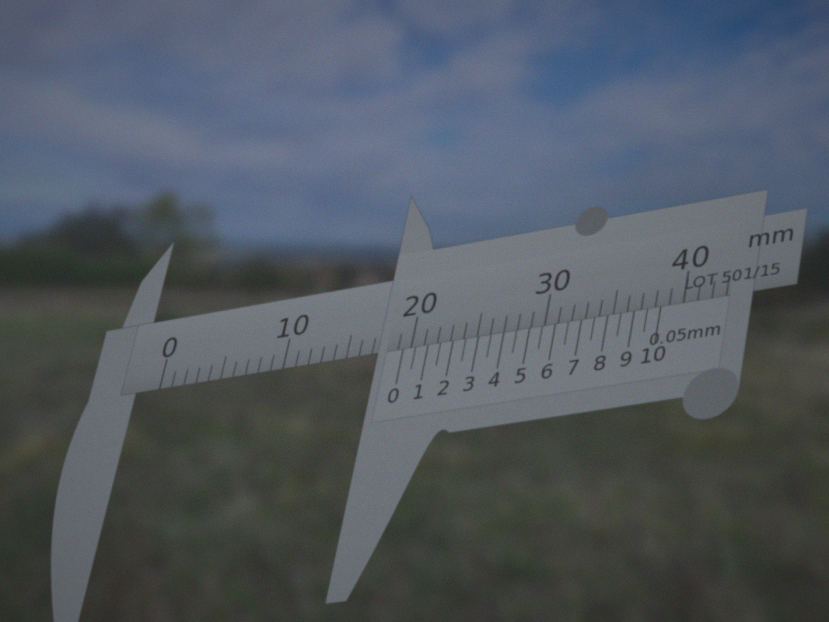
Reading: 19.4
